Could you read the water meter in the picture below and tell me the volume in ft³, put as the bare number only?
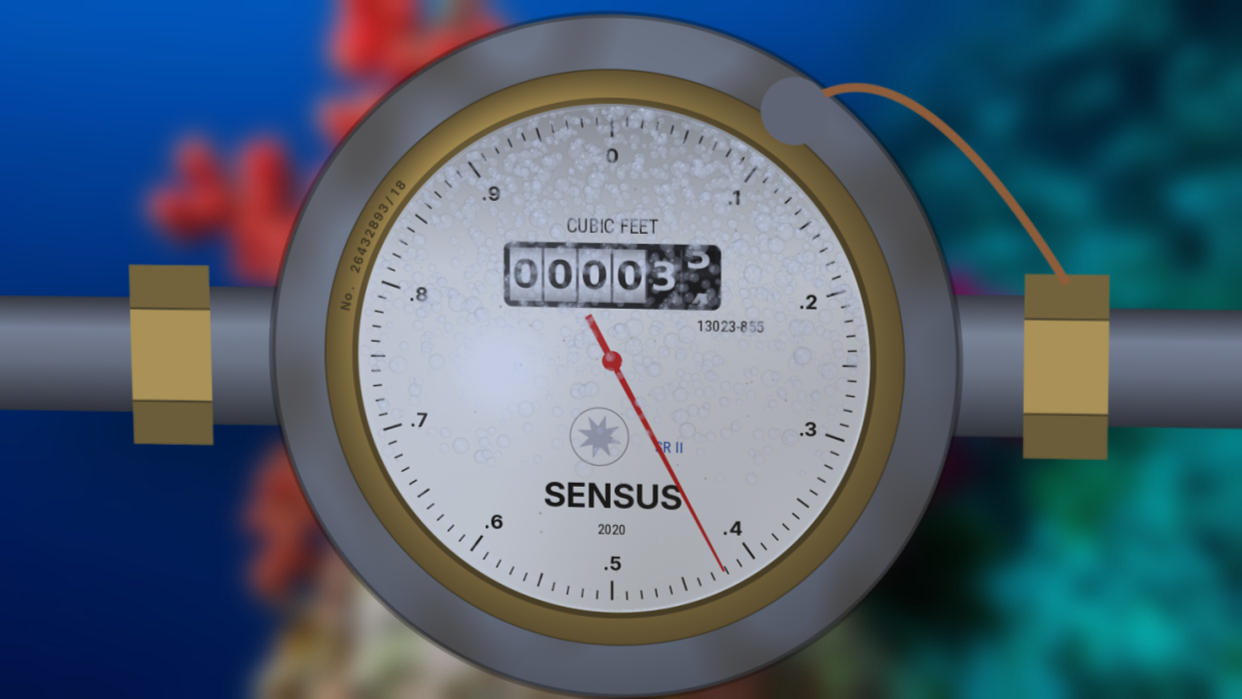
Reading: 33.42
